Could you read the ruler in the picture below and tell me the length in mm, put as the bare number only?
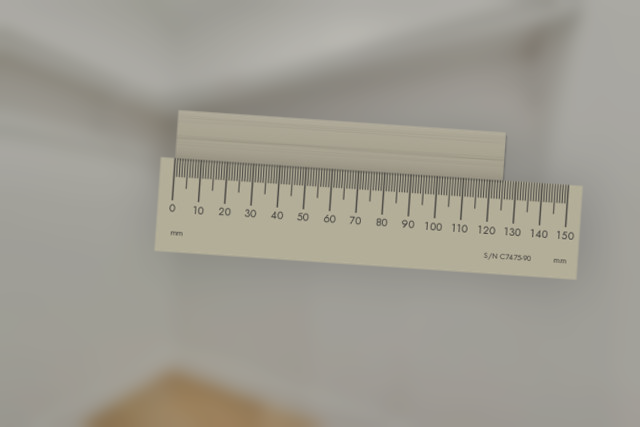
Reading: 125
